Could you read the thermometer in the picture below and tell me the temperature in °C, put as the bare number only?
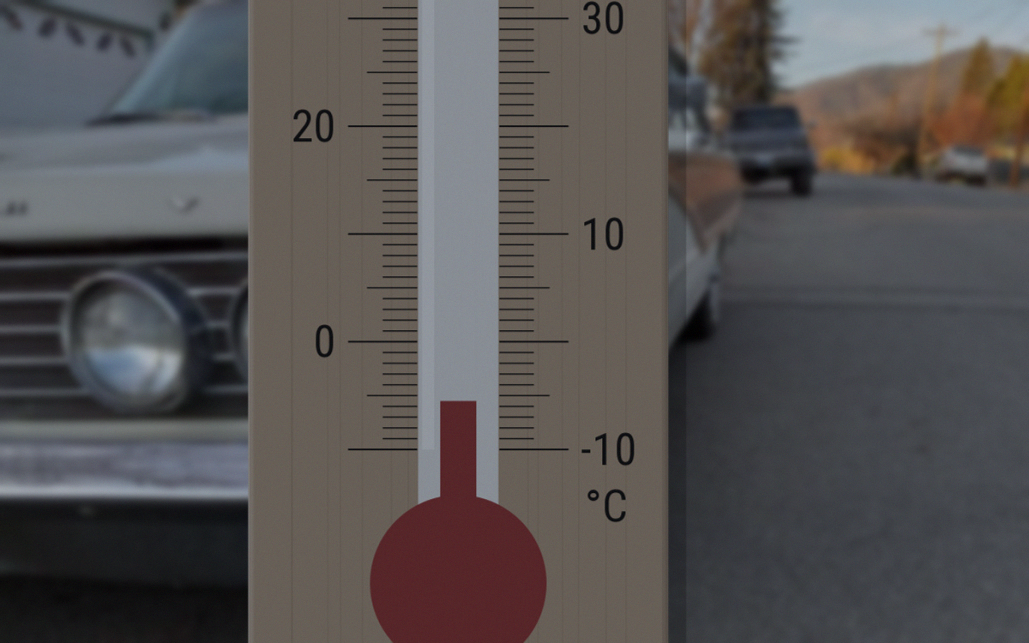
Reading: -5.5
